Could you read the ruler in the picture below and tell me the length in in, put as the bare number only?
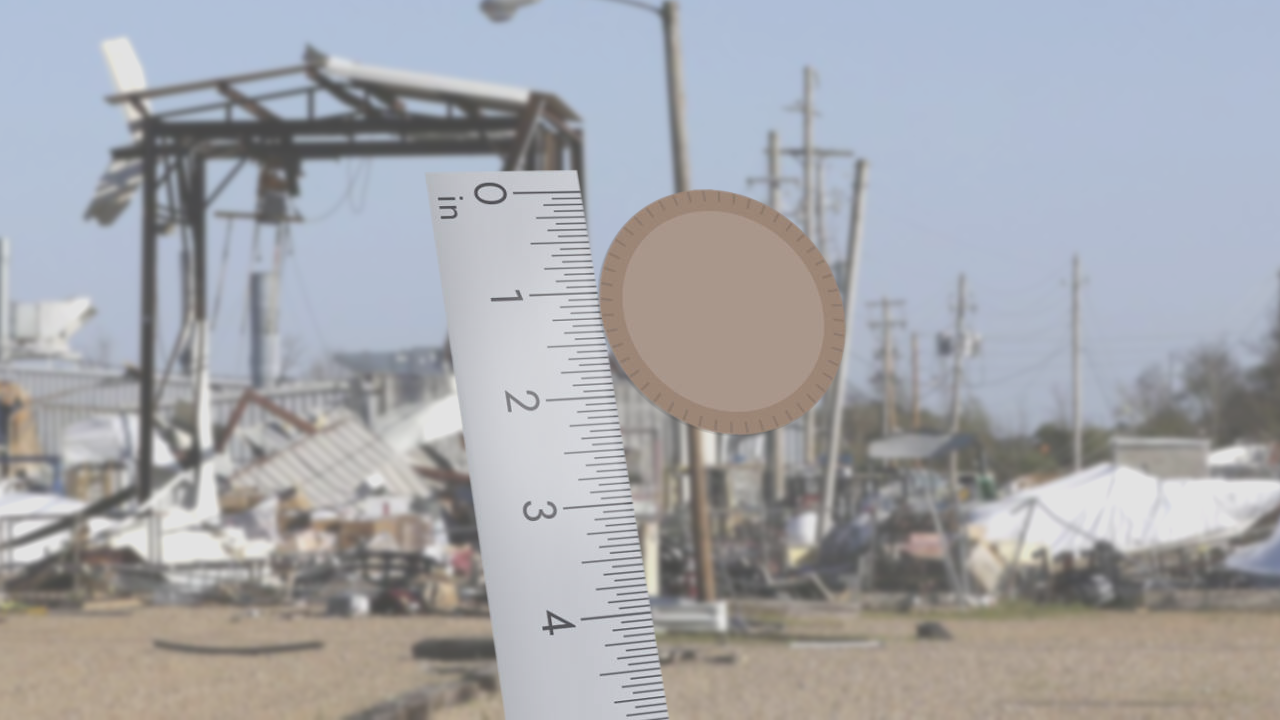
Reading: 2.4375
